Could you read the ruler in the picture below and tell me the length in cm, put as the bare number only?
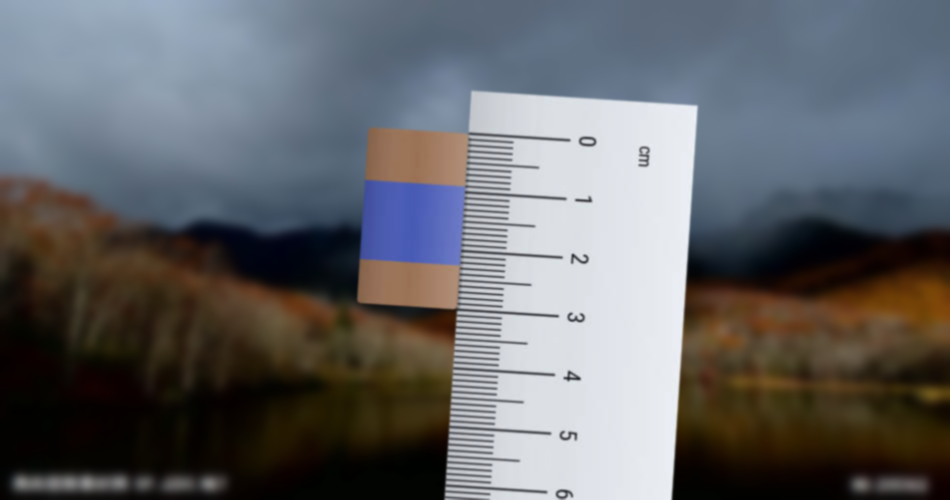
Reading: 3
